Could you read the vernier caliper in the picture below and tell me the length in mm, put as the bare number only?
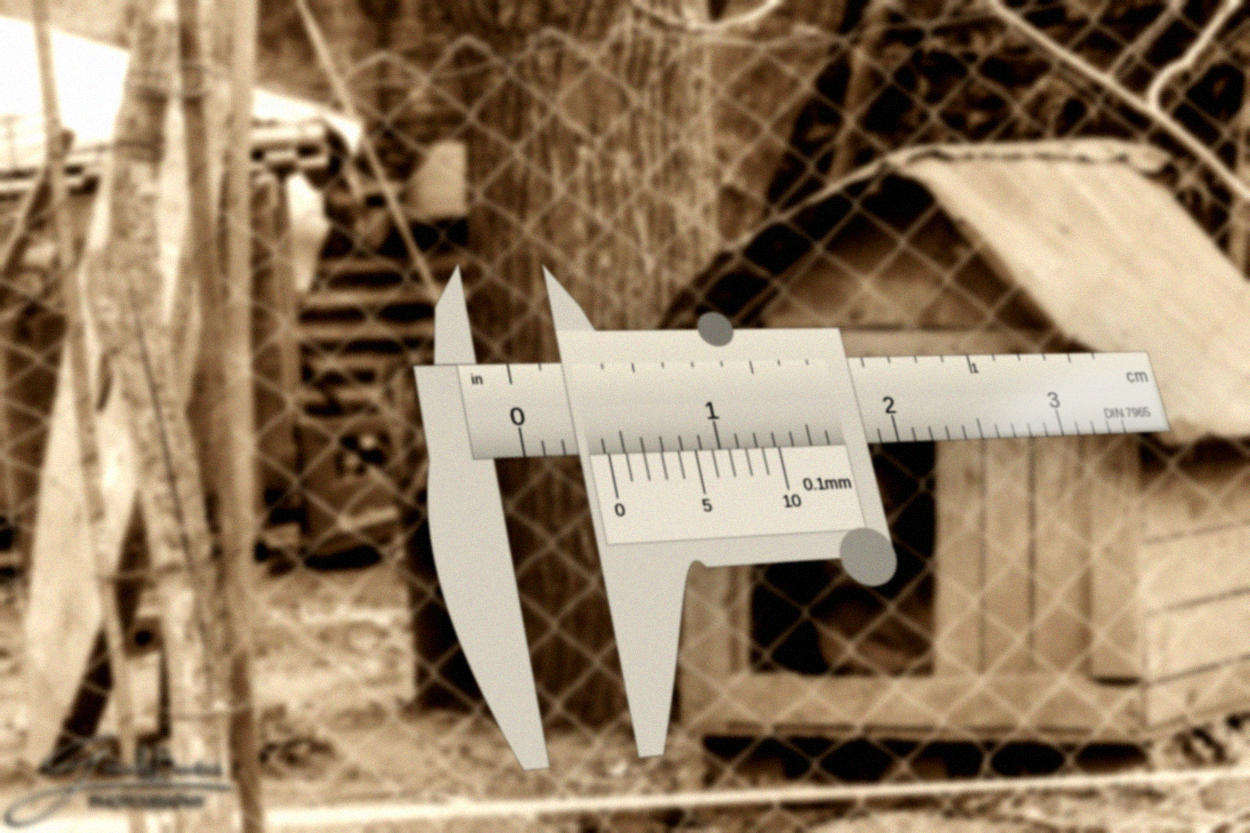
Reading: 4.2
